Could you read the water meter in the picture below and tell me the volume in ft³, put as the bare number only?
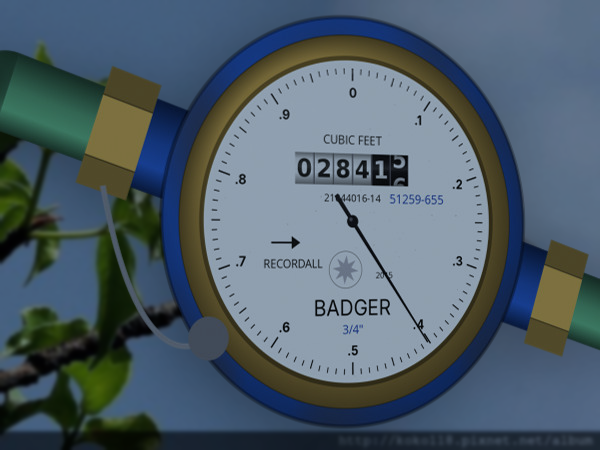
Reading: 28415.40
